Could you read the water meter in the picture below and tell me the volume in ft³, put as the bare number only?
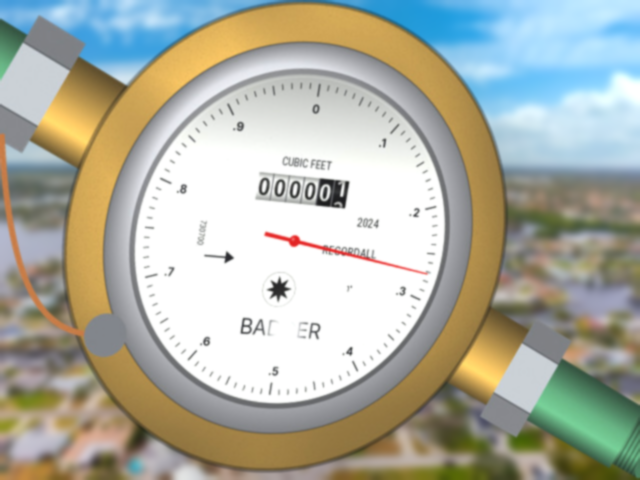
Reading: 1.27
